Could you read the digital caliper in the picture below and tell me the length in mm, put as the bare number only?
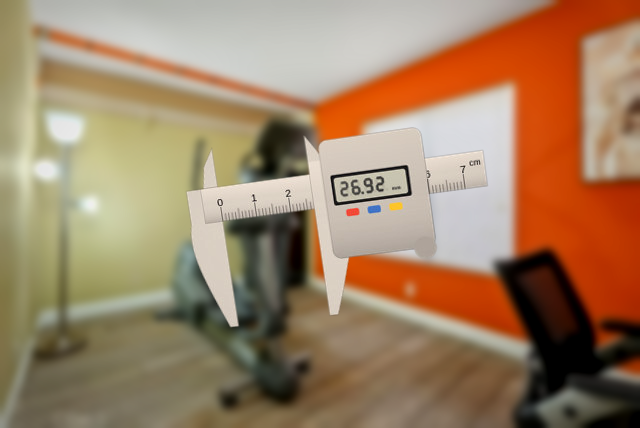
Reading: 26.92
